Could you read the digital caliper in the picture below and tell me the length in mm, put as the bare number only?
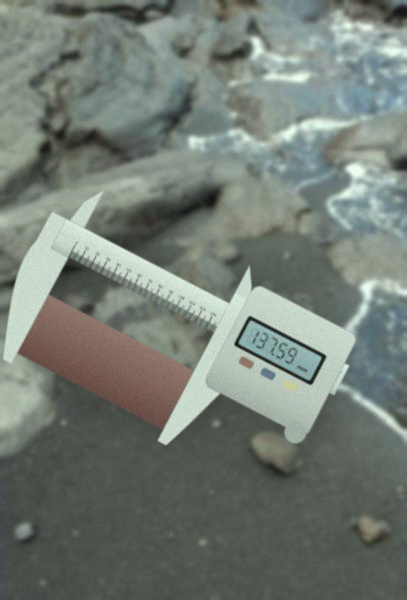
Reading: 137.59
